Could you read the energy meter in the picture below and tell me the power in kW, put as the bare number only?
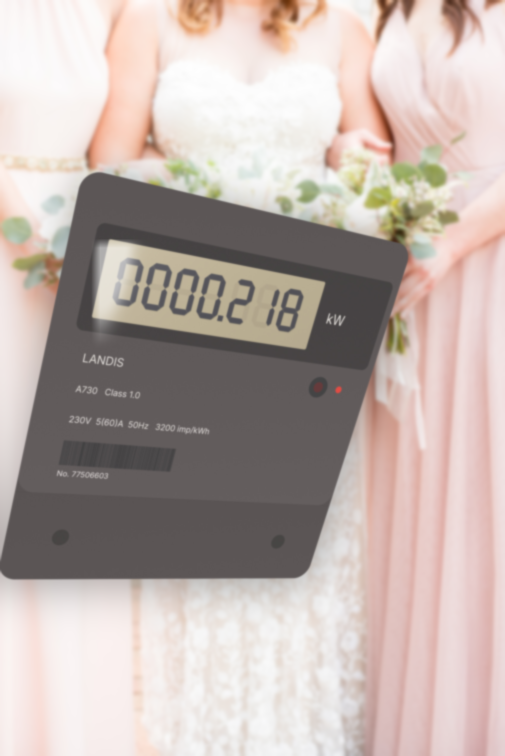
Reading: 0.218
